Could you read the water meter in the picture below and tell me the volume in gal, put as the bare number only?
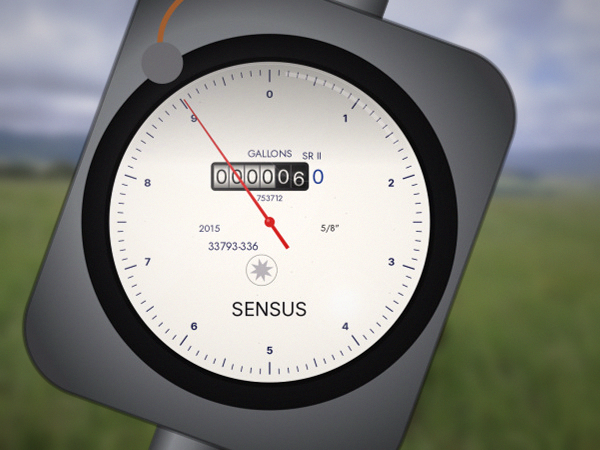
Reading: 59.0
